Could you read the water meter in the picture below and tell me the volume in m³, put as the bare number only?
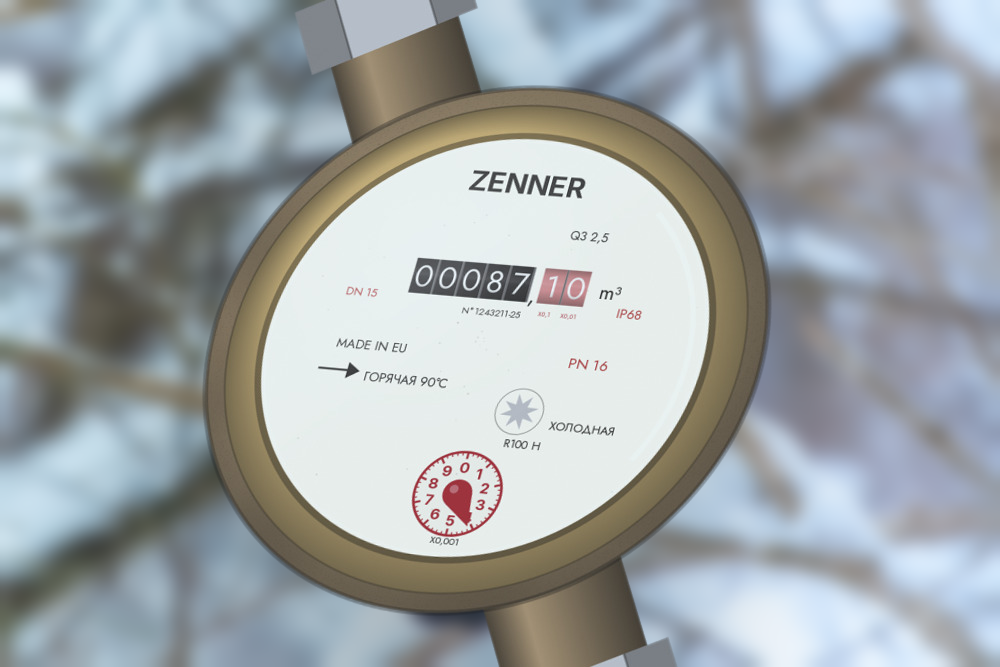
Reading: 87.104
